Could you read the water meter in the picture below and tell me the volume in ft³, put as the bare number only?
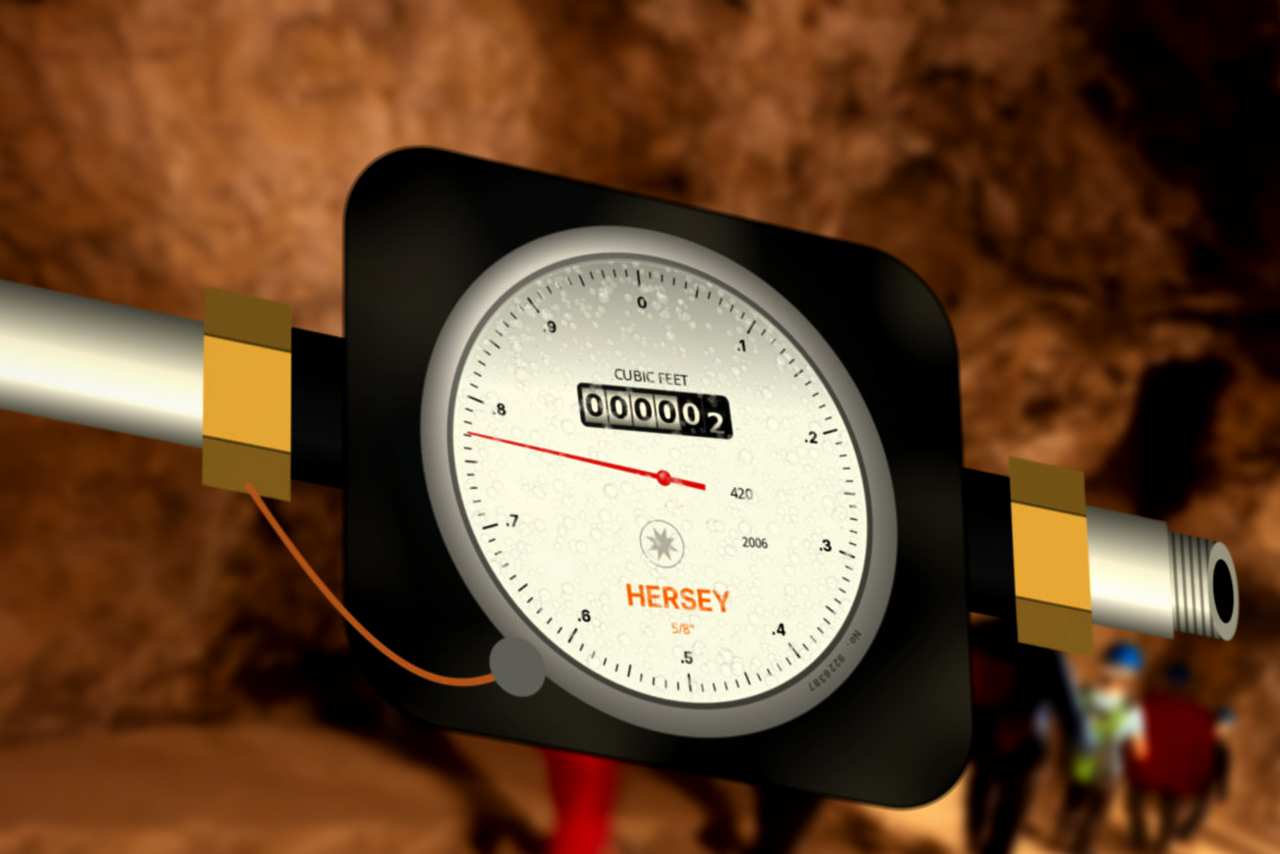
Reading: 1.77
